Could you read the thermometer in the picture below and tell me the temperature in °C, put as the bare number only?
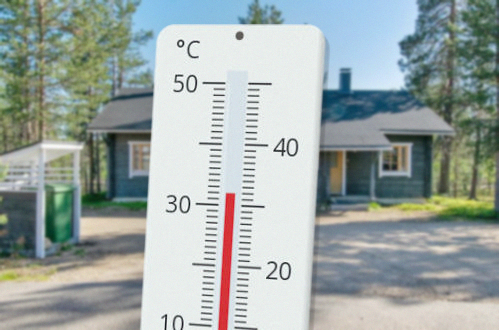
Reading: 32
